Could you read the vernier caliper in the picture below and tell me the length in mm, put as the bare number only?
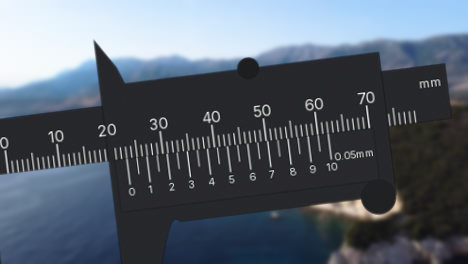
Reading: 23.0
